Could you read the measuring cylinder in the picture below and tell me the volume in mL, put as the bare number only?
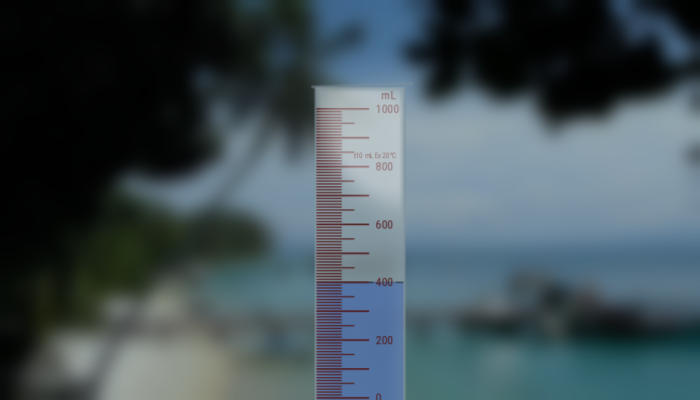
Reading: 400
